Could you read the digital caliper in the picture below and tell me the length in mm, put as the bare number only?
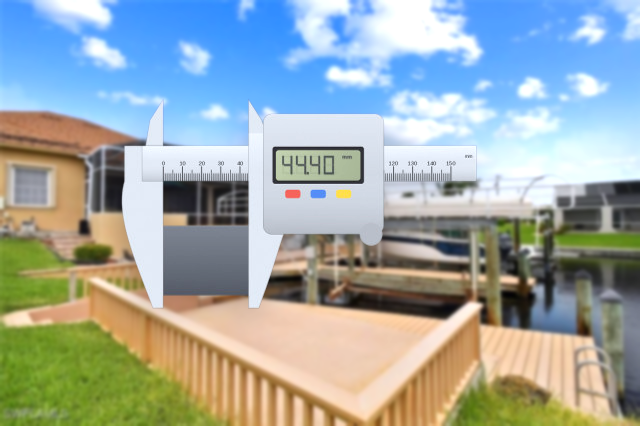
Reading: 44.40
